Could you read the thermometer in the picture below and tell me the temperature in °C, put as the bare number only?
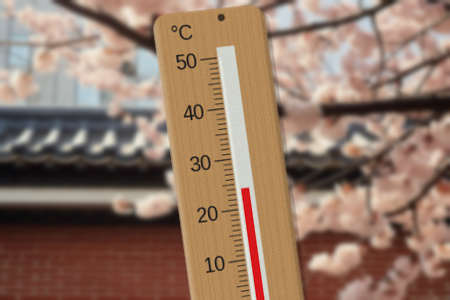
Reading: 24
